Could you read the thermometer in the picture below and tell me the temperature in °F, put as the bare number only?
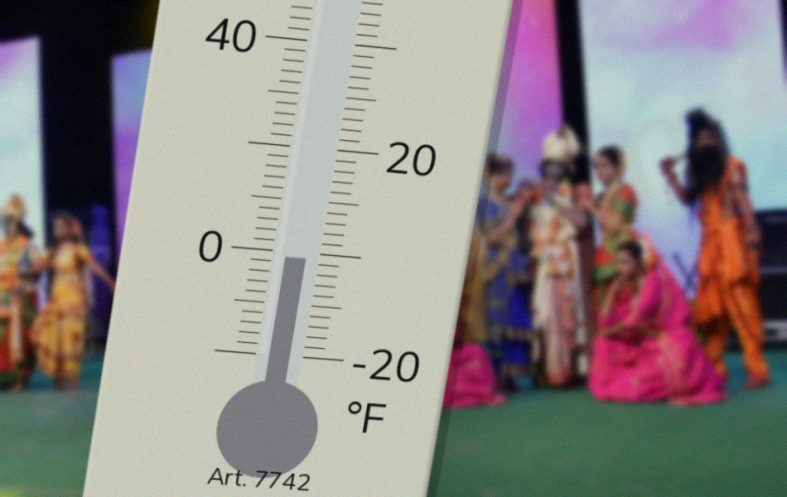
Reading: -1
